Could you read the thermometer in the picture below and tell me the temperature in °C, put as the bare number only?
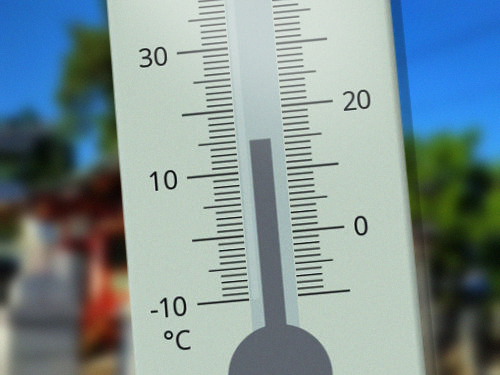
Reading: 15
